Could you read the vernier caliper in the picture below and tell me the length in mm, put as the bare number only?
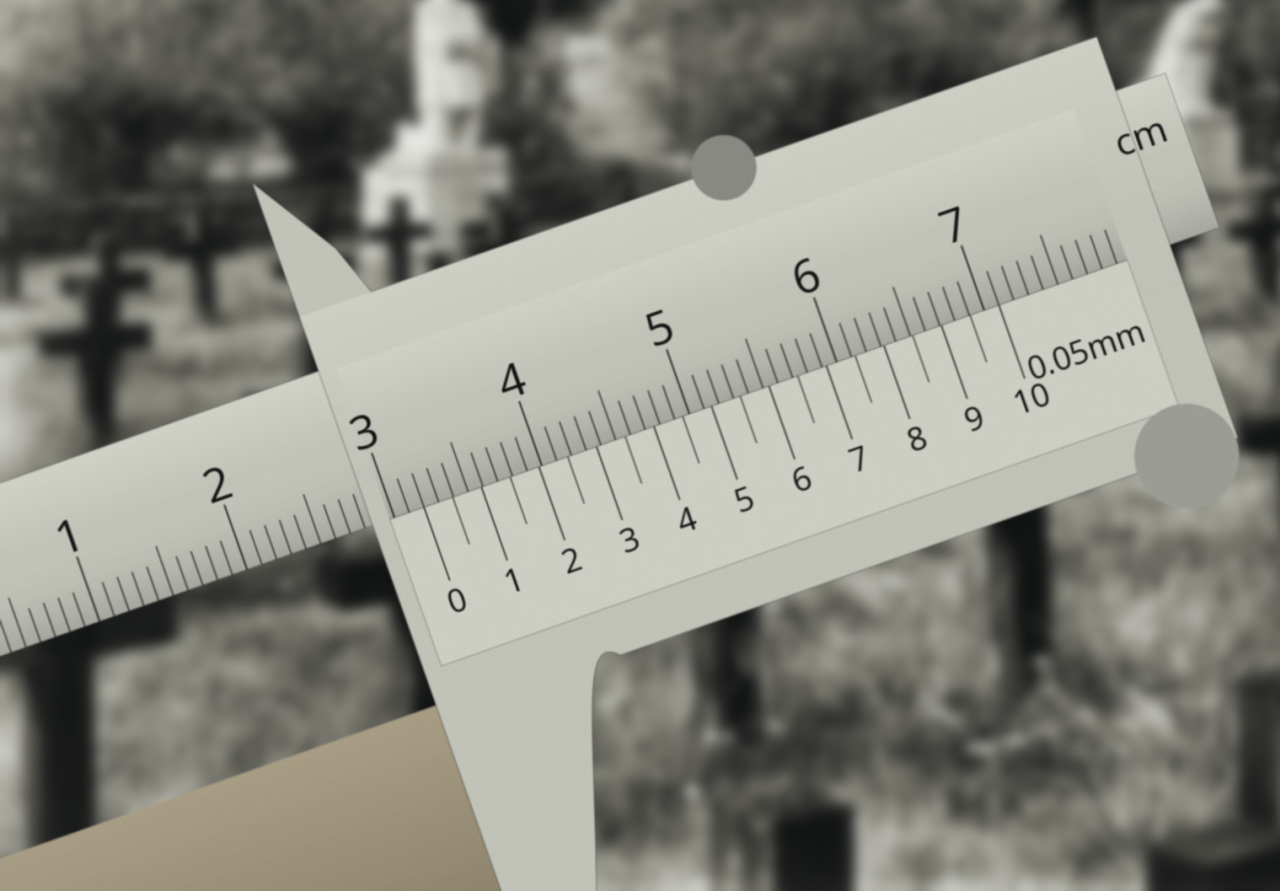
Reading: 32.0
